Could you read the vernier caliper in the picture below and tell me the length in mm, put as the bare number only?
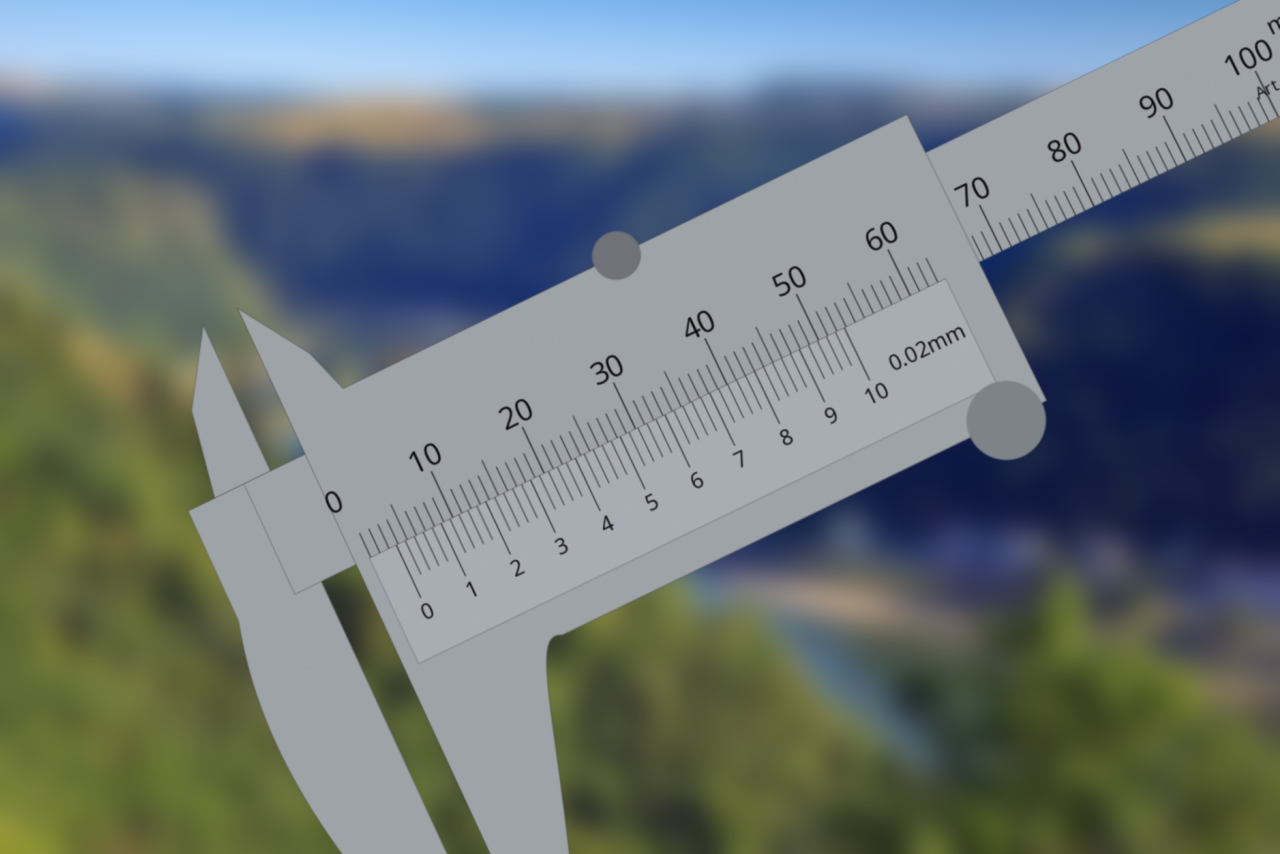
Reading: 3.8
